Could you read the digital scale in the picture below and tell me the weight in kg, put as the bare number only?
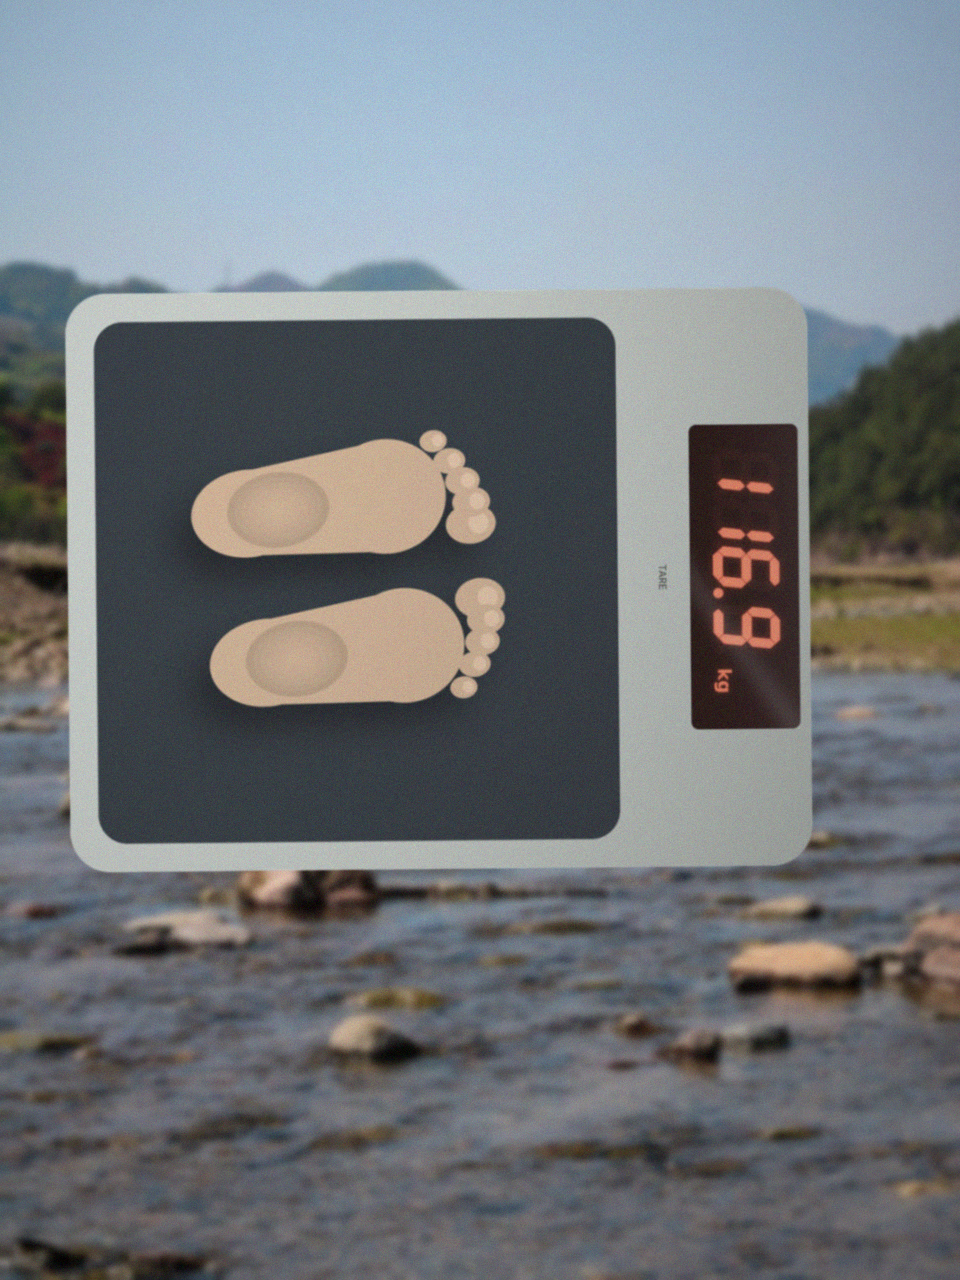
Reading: 116.9
